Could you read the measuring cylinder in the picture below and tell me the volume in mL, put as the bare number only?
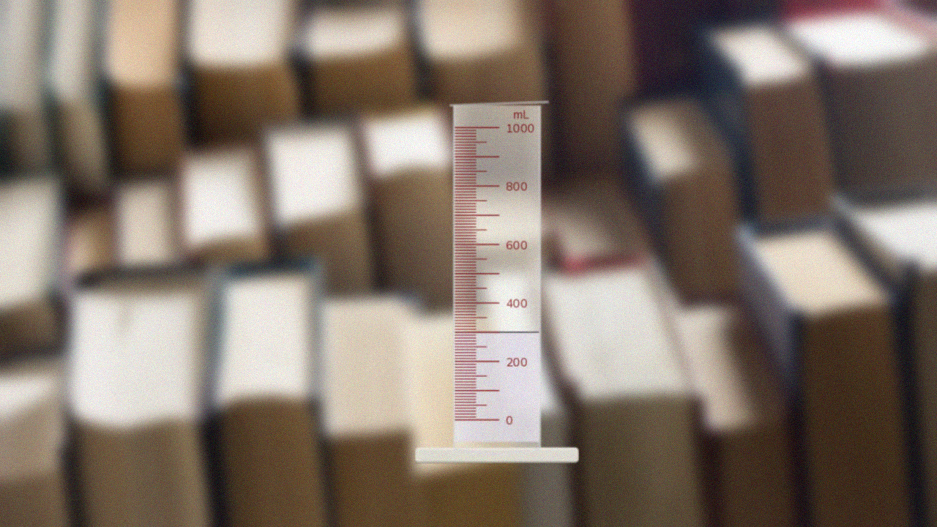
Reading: 300
